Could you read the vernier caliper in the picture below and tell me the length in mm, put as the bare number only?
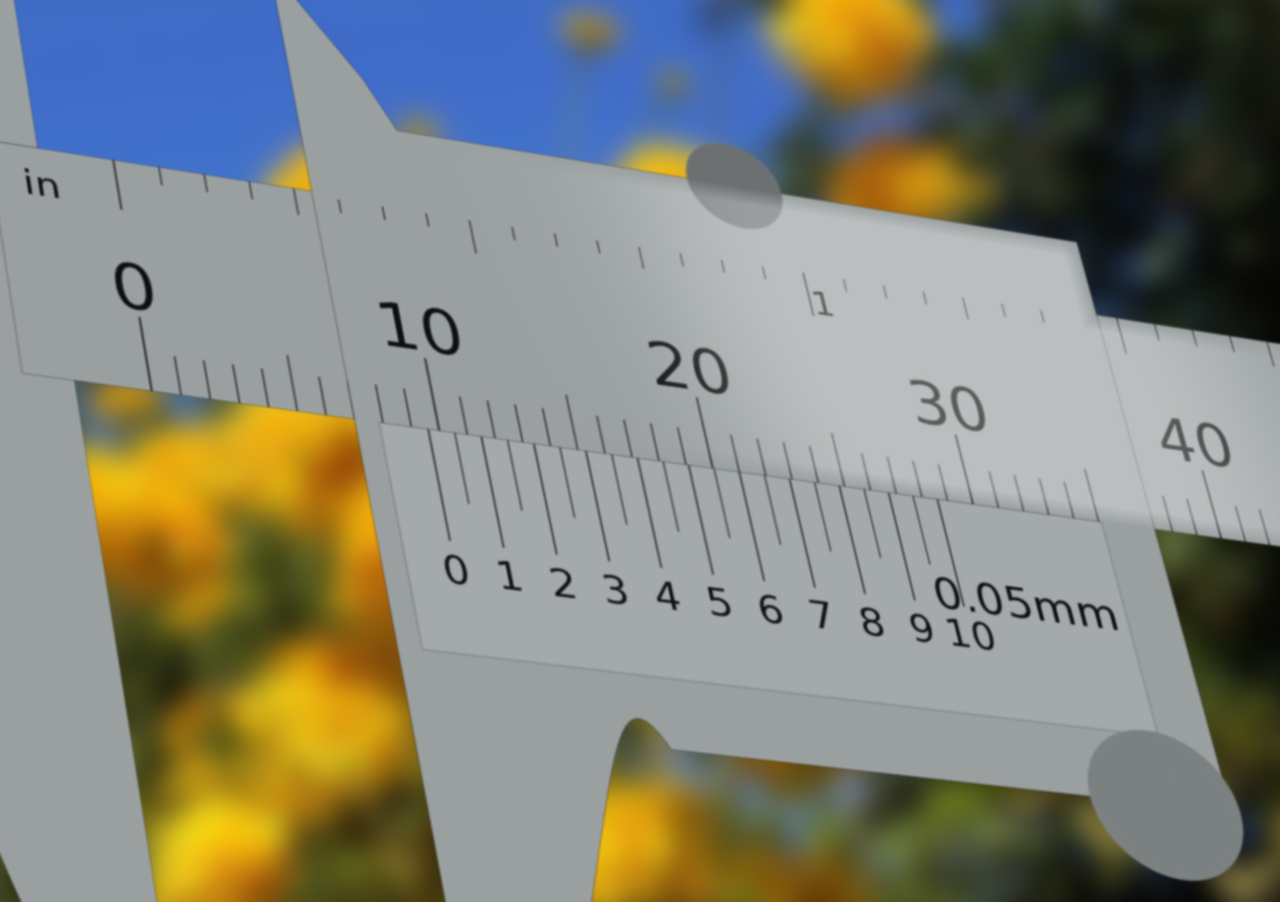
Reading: 9.6
